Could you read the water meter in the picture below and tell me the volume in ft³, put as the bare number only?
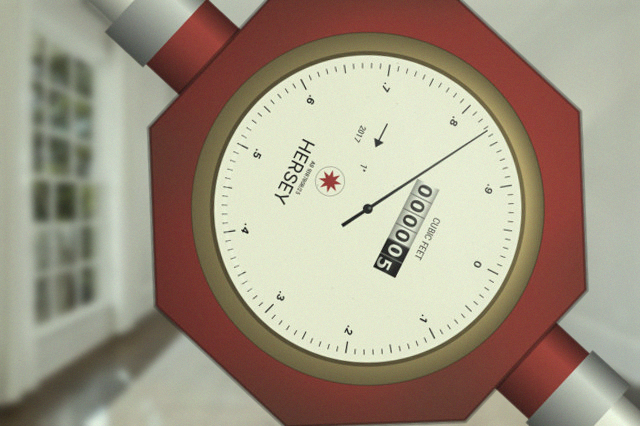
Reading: 4.83
